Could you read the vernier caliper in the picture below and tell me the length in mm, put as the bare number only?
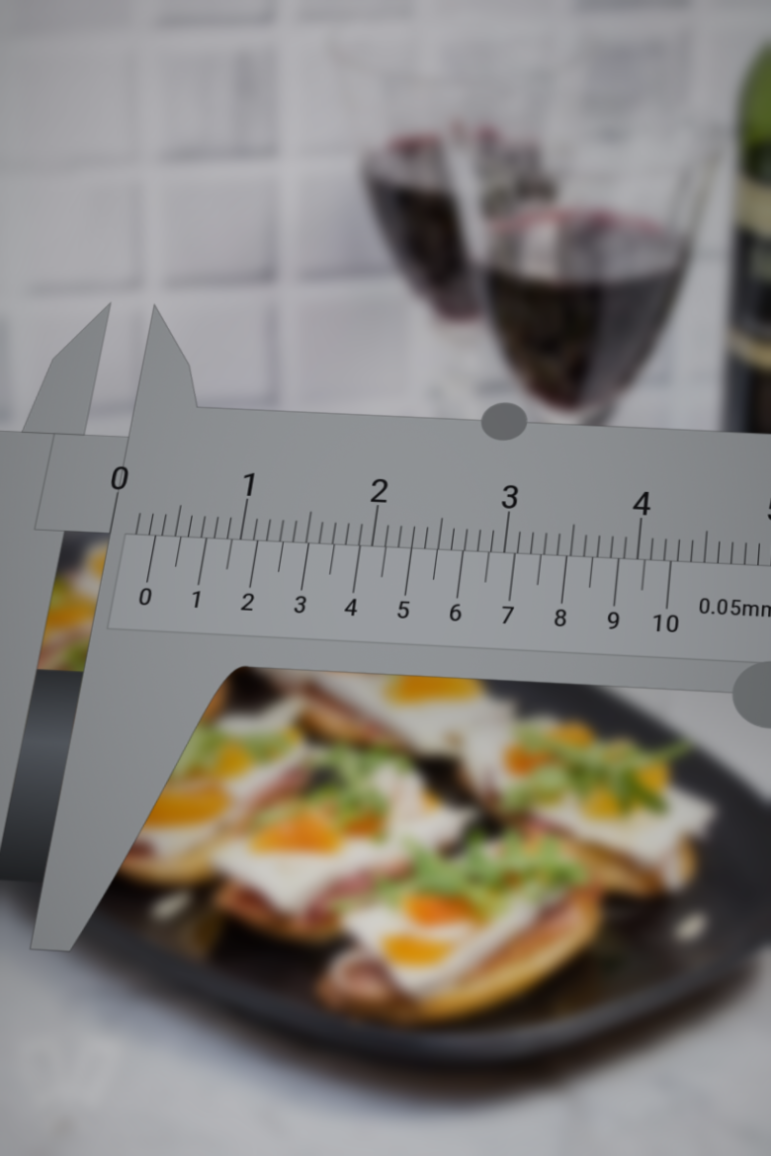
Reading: 3.5
